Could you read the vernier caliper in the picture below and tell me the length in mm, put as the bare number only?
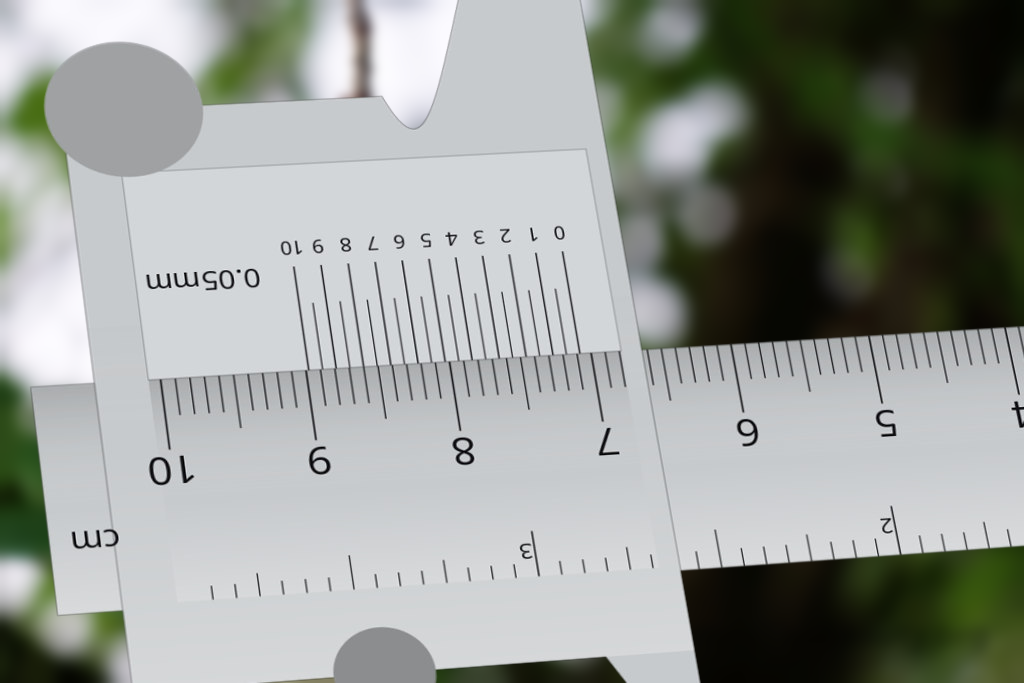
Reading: 70.8
